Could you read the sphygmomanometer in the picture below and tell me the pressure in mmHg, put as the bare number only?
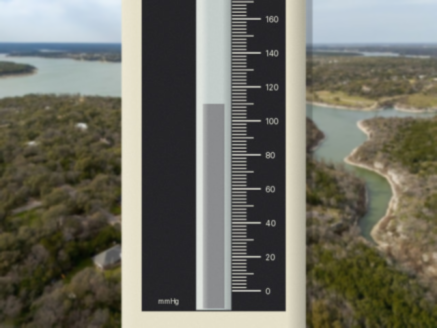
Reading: 110
